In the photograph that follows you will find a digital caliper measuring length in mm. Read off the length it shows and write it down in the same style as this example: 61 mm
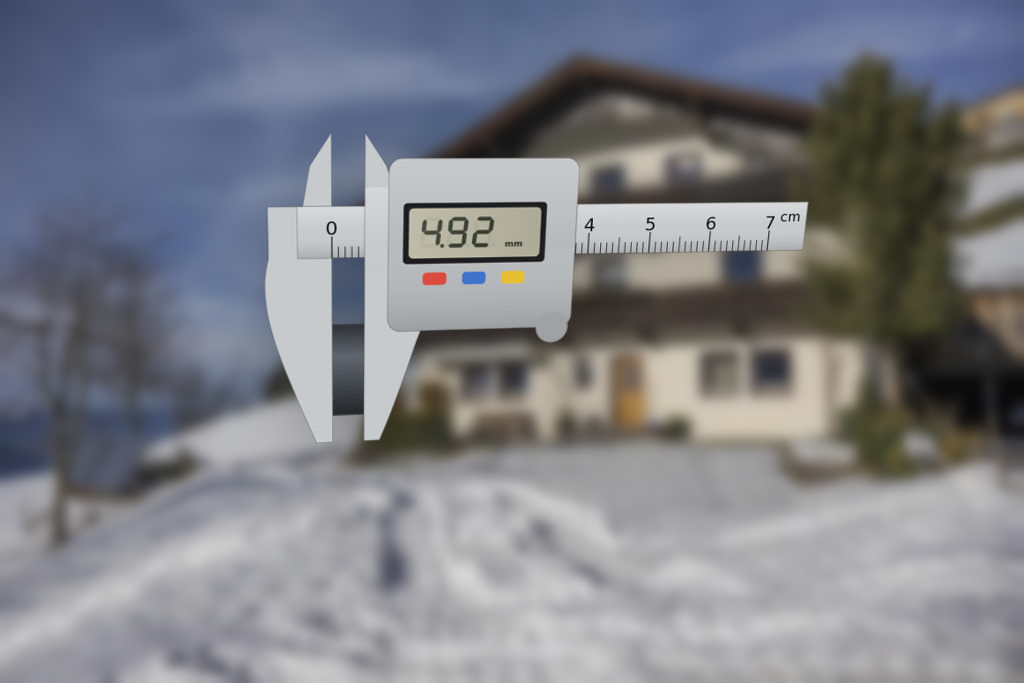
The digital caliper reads 4.92 mm
